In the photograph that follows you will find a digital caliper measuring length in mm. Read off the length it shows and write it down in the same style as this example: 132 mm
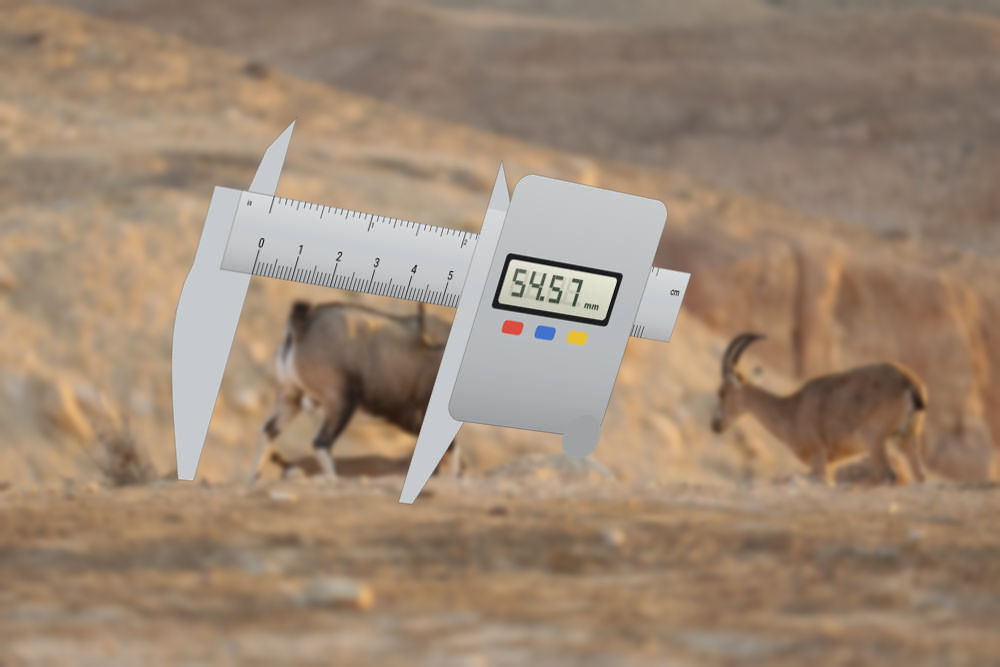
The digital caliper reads 54.57 mm
